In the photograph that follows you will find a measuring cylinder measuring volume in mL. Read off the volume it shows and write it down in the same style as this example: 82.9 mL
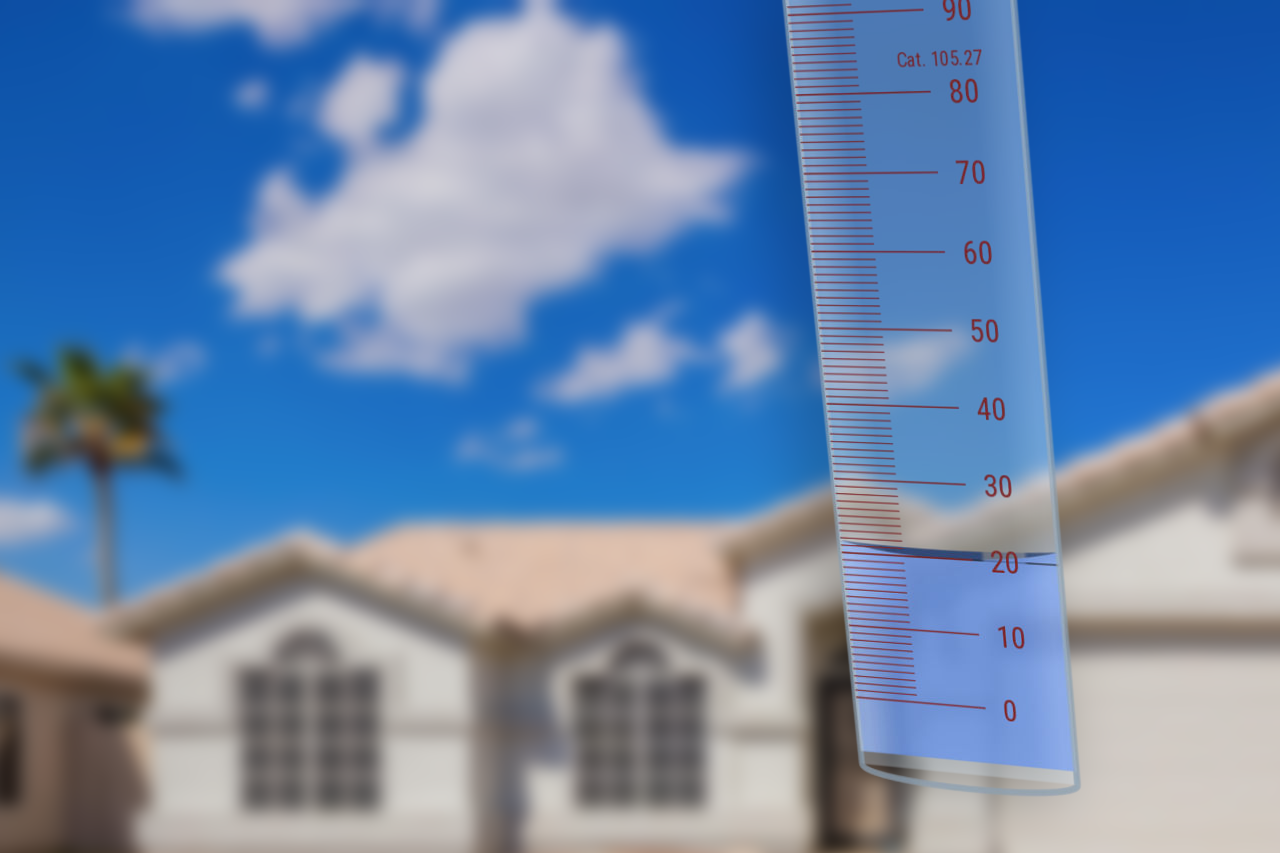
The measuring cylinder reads 20 mL
